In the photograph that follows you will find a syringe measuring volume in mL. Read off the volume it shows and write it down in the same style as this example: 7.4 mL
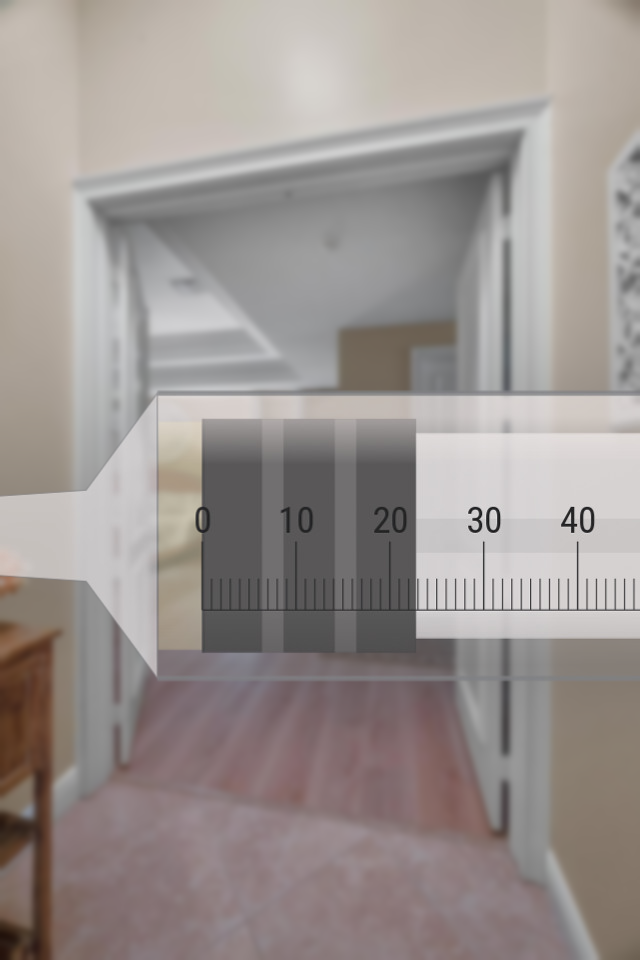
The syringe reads 0 mL
